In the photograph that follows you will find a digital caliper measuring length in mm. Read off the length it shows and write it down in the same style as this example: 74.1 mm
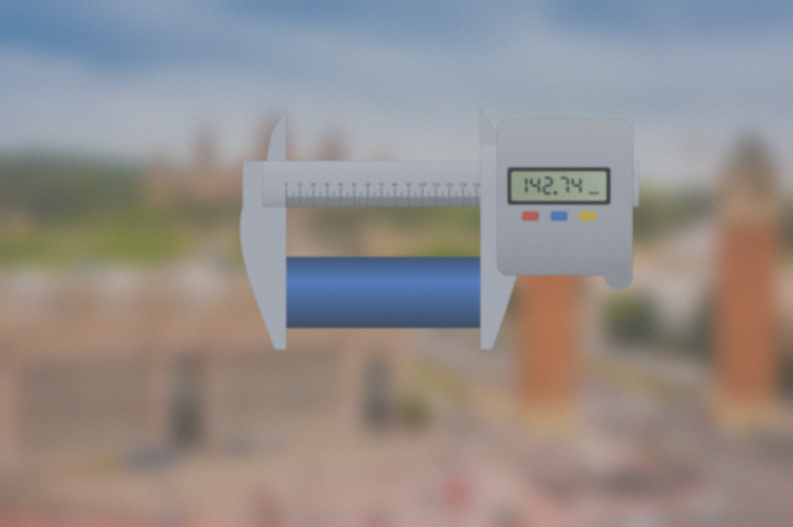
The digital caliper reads 142.74 mm
